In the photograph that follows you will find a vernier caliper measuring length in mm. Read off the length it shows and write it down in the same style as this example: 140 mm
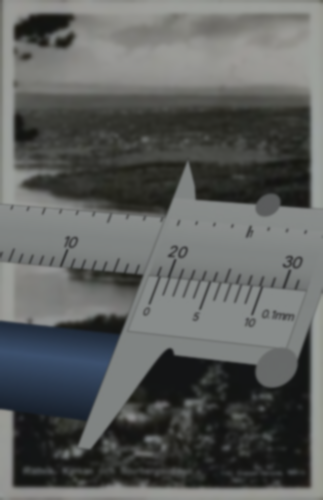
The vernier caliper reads 19.2 mm
